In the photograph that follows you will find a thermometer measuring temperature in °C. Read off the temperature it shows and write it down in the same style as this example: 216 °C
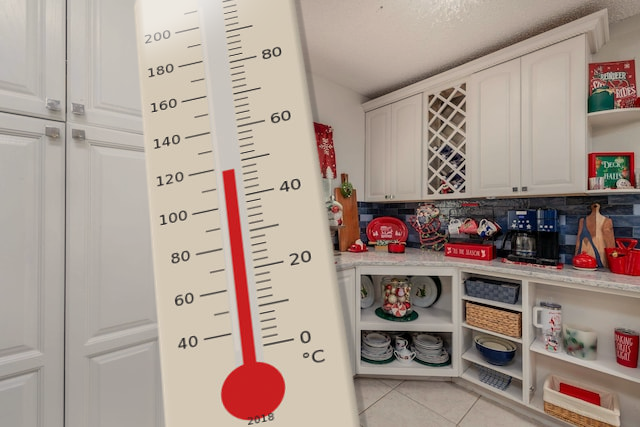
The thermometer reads 48 °C
